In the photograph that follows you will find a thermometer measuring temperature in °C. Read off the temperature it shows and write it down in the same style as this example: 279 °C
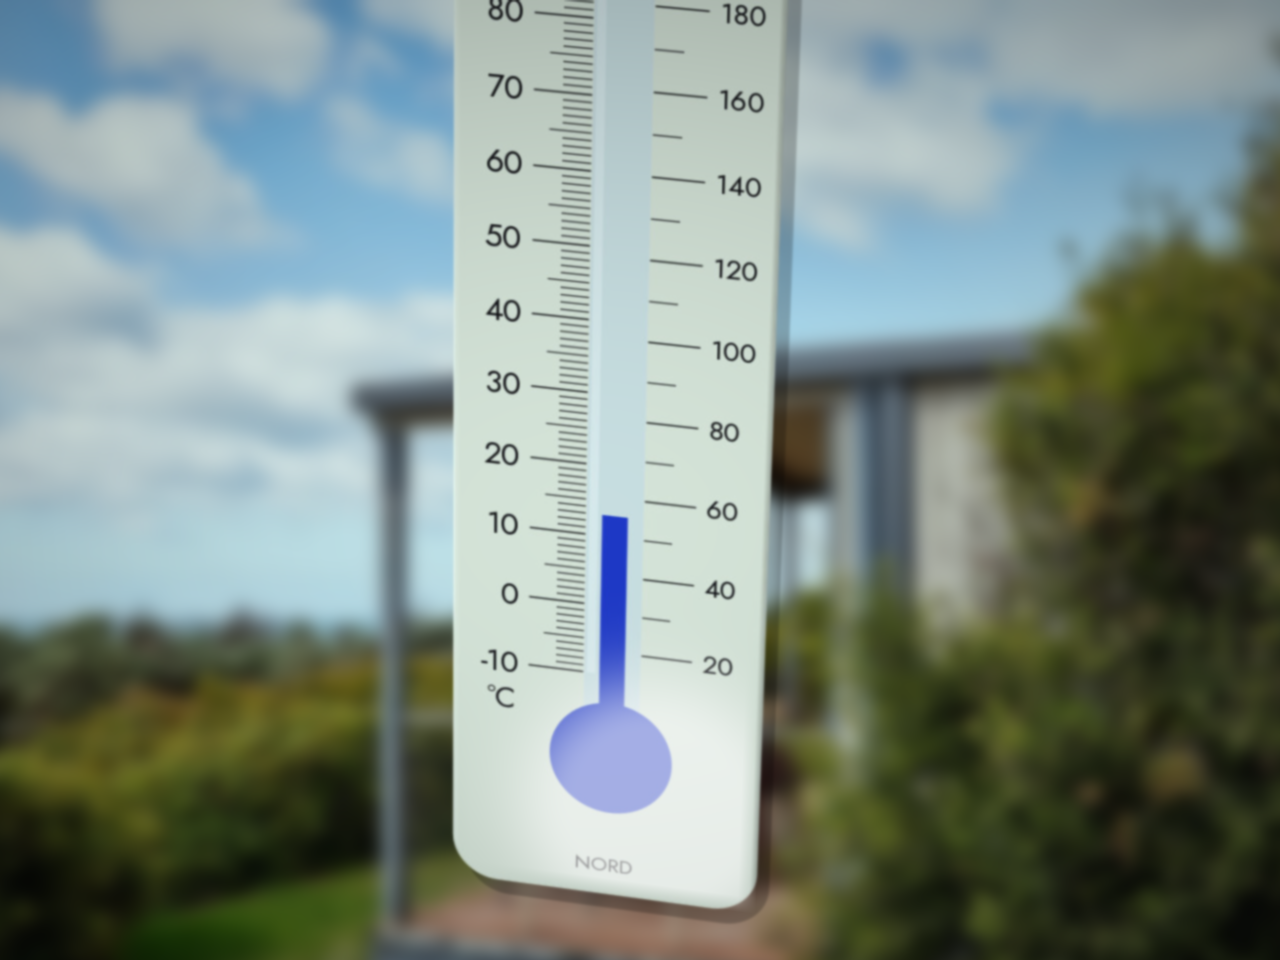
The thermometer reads 13 °C
